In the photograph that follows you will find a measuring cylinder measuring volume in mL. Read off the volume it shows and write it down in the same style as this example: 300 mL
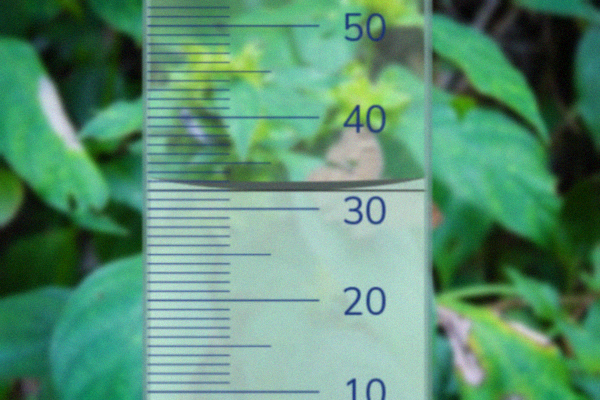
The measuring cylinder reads 32 mL
